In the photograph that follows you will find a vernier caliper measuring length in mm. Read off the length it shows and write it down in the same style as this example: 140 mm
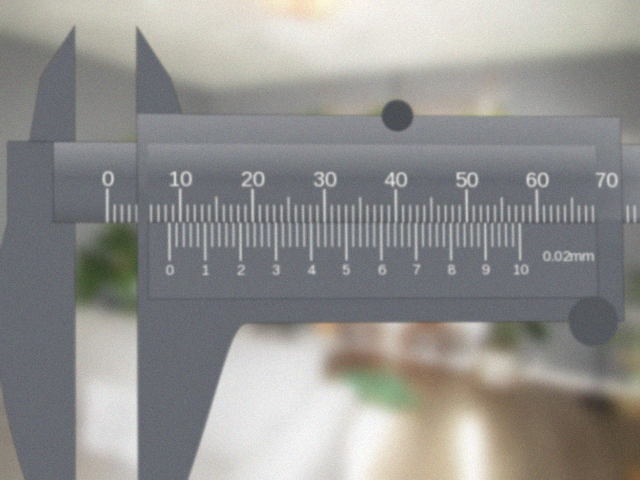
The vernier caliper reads 8.5 mm
